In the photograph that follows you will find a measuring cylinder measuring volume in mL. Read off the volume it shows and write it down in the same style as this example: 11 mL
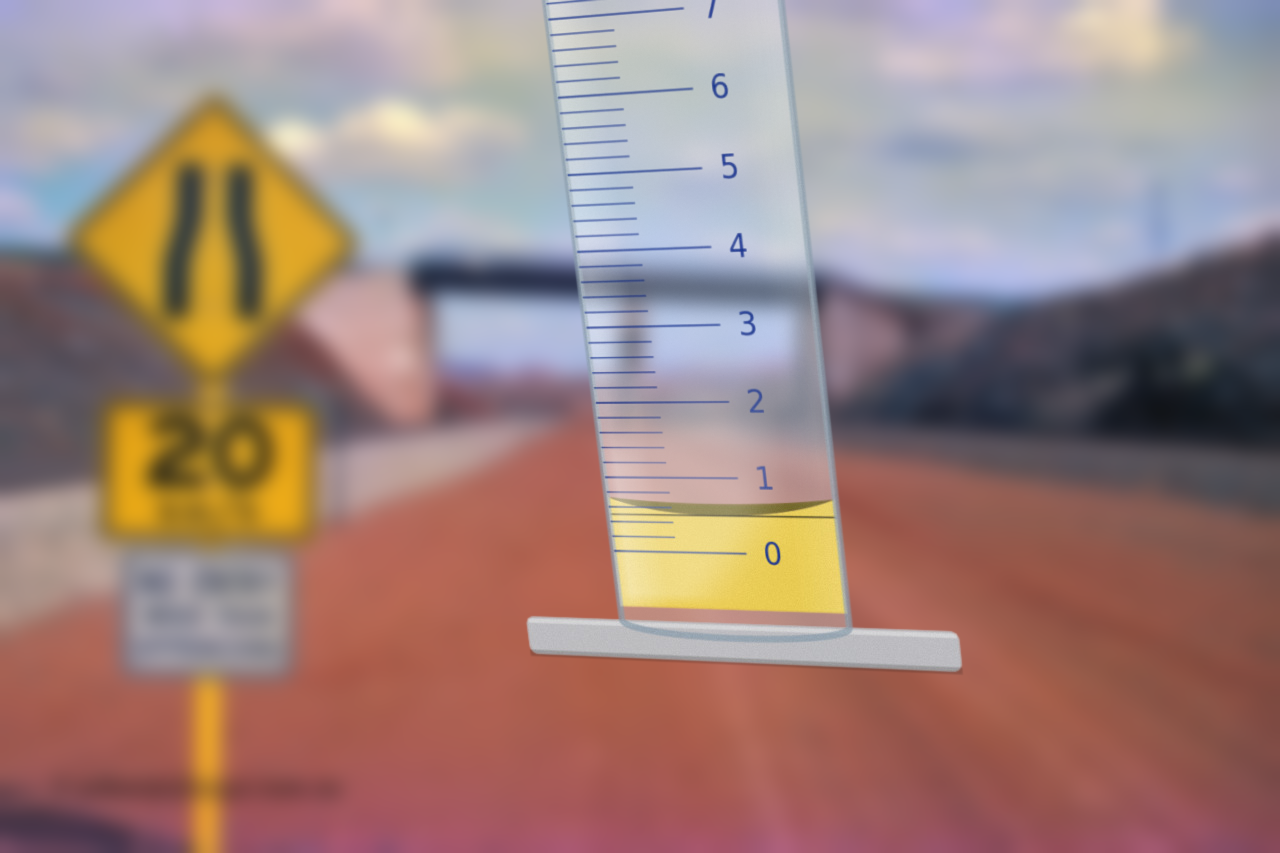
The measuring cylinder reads 0.5 mL
